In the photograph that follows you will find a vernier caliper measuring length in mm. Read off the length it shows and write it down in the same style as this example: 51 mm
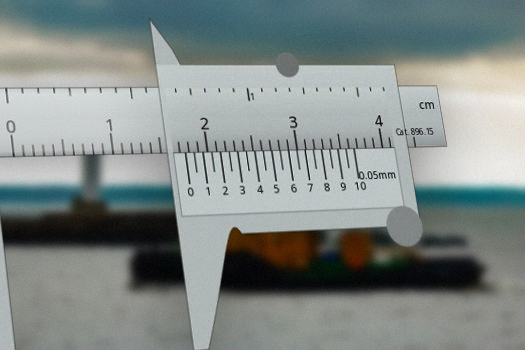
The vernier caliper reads 17.6 mm
